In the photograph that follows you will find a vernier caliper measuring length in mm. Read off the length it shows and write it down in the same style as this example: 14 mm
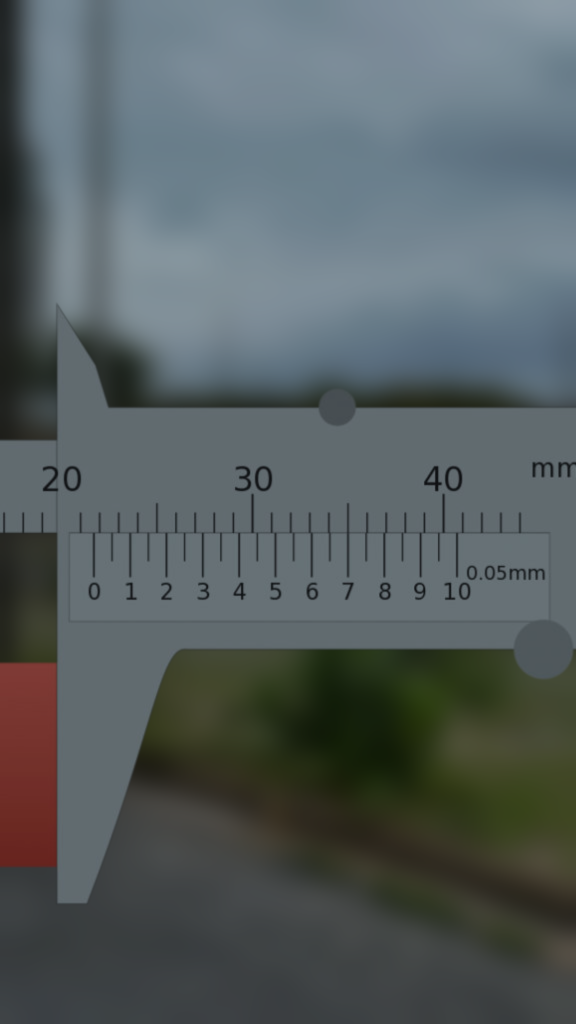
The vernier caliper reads 21.7 mm
